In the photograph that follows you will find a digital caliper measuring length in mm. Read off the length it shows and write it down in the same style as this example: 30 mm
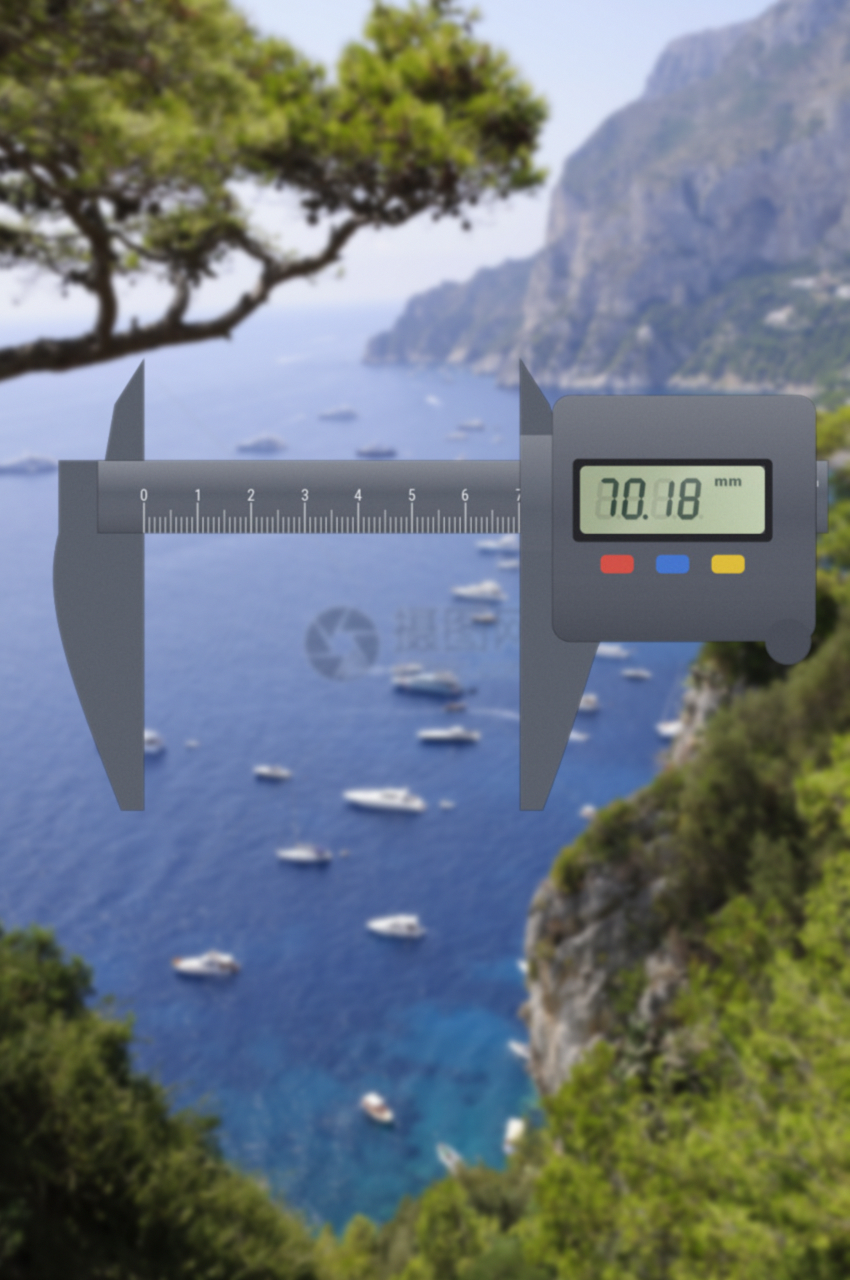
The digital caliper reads 70.18 mm
